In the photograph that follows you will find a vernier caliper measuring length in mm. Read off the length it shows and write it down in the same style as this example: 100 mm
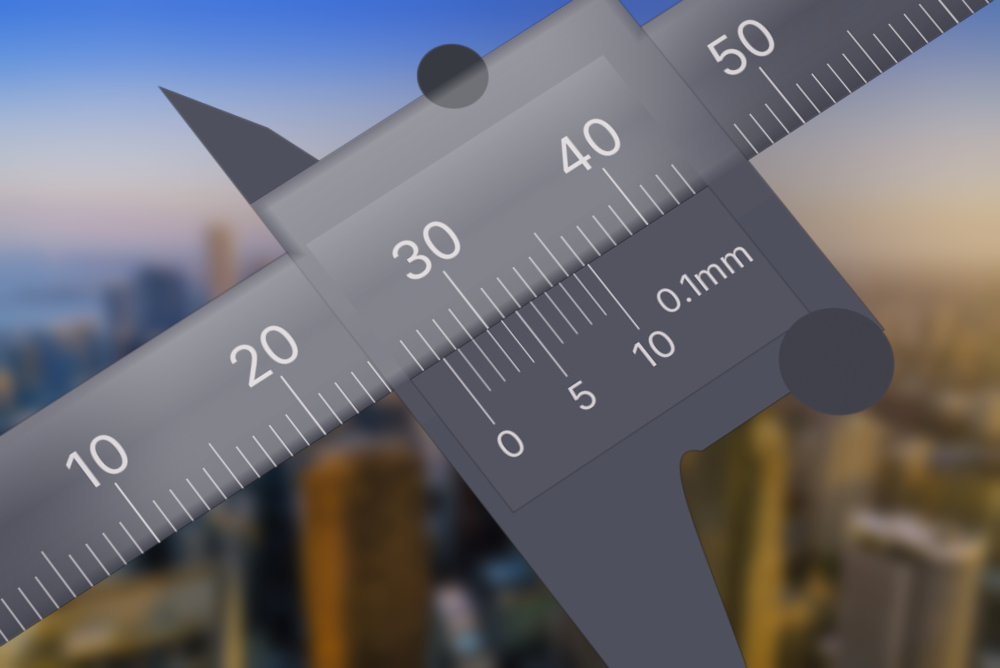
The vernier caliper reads 27.2 mm
